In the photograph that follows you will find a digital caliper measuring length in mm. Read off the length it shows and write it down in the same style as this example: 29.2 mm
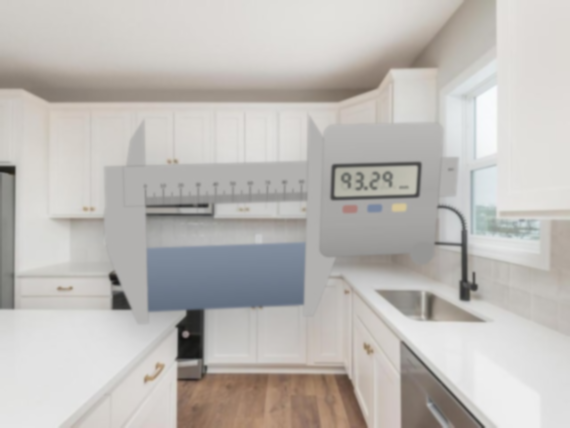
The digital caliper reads 93.29 mm
